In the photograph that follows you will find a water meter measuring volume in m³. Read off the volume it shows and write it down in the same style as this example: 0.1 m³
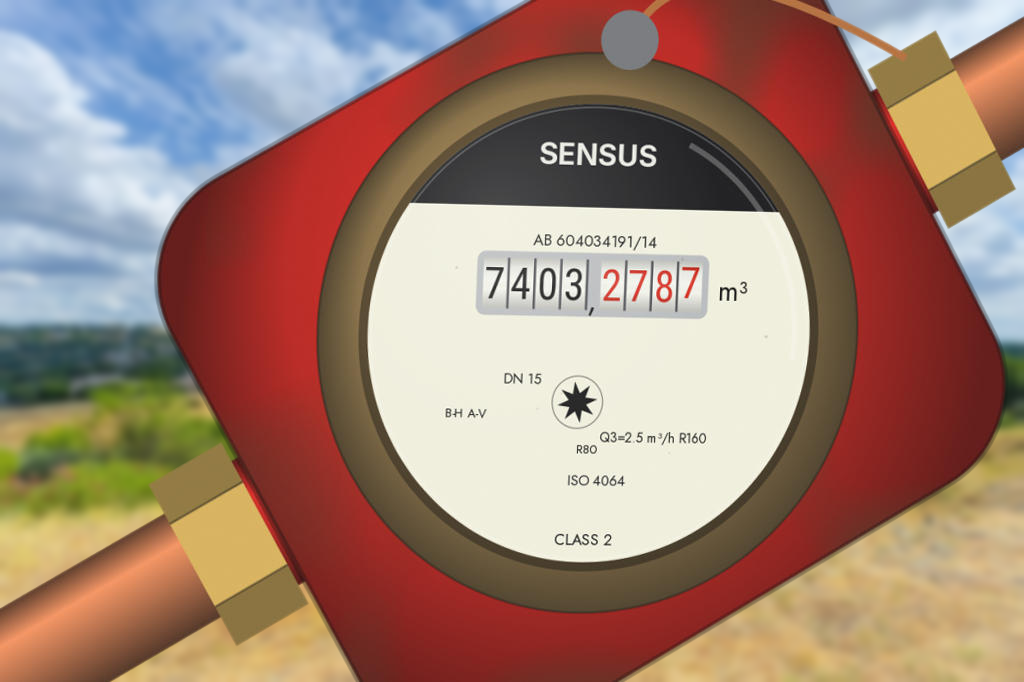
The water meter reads 7403.2787 m³
